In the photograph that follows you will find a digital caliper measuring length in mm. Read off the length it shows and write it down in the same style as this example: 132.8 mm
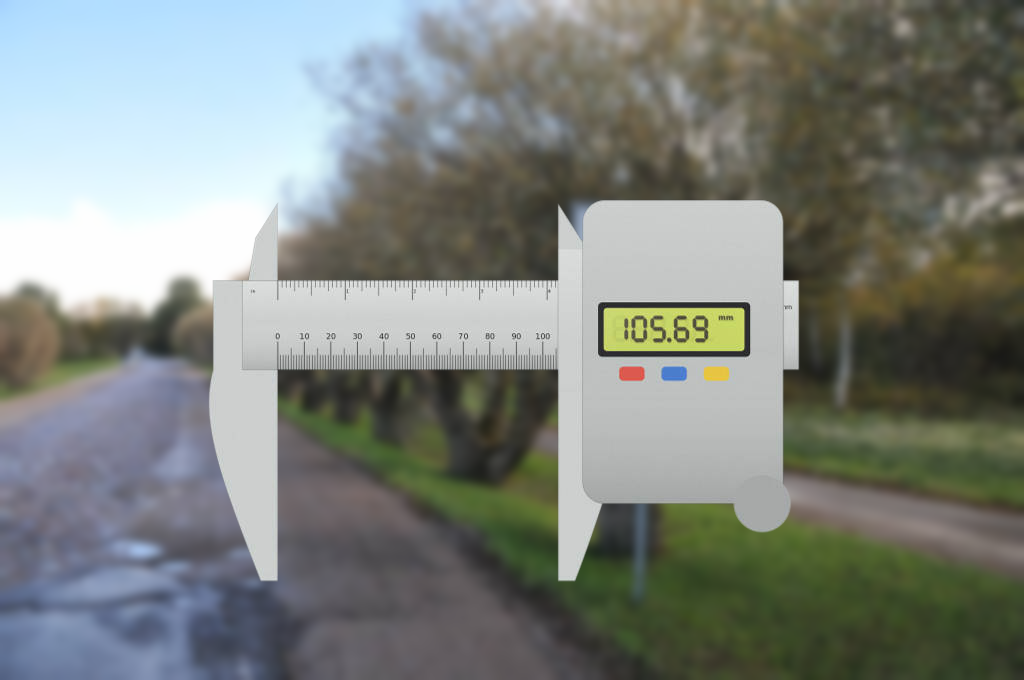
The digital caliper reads 105.69 mm
